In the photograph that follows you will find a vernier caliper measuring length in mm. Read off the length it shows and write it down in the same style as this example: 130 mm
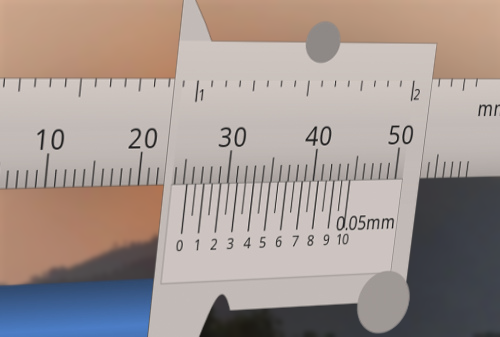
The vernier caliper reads 25.4 mm
